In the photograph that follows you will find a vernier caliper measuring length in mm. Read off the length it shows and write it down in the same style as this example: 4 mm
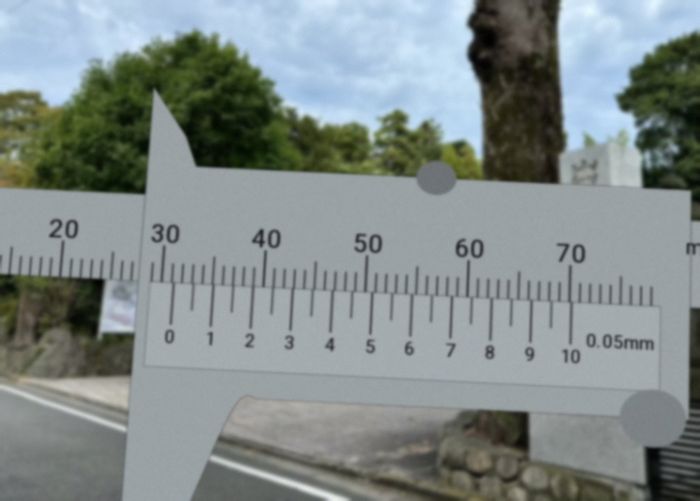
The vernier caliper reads 31.2 mm
